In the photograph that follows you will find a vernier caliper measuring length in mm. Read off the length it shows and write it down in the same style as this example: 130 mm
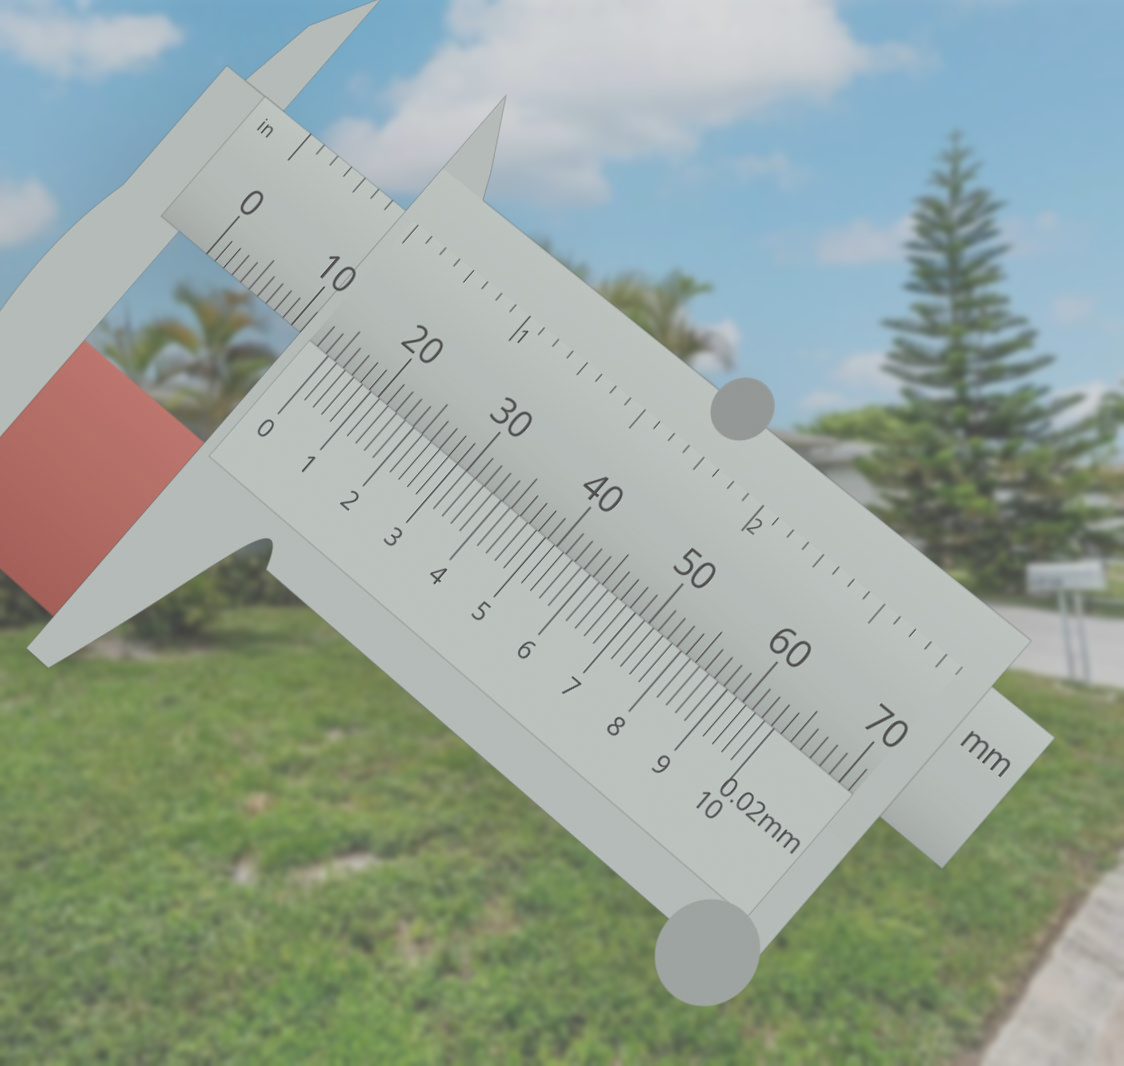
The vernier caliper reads 14.3 mm
